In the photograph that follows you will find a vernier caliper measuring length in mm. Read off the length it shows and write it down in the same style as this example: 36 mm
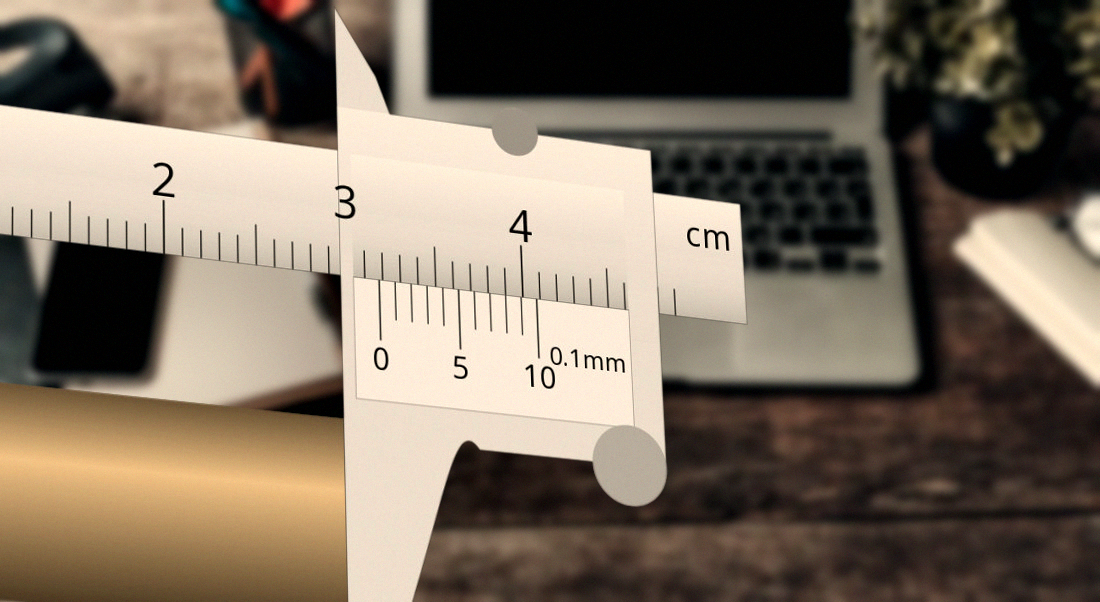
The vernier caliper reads 31.8 mm
